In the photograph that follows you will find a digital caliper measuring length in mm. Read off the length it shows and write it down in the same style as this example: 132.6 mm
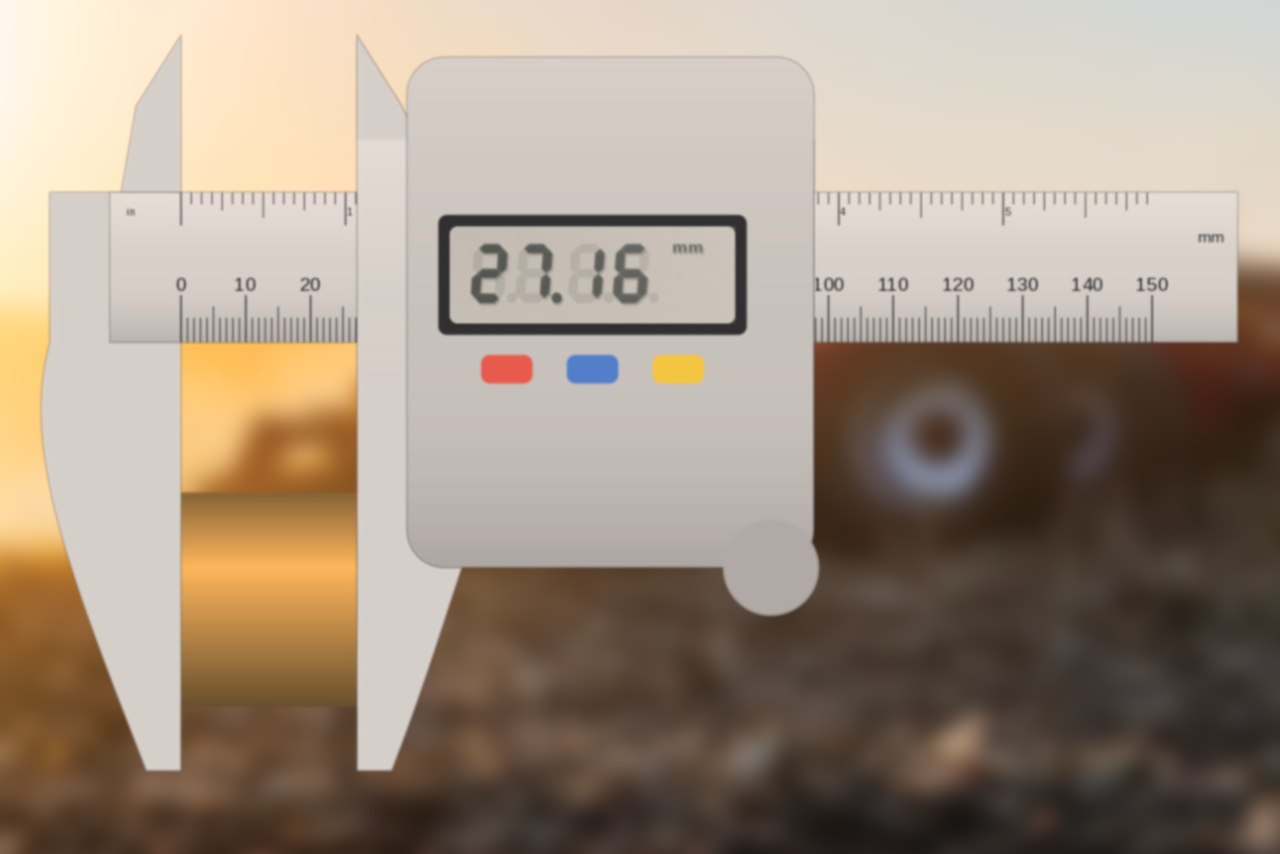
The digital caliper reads 27.16 mm
